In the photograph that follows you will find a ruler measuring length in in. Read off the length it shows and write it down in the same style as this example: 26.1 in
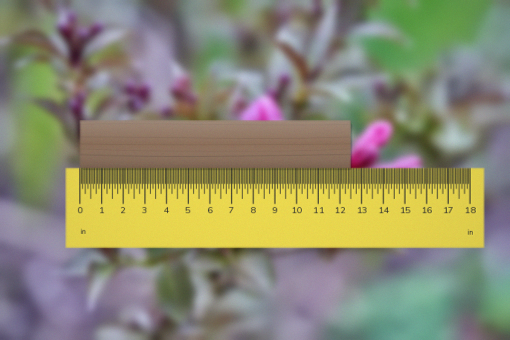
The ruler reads 12.5 in
